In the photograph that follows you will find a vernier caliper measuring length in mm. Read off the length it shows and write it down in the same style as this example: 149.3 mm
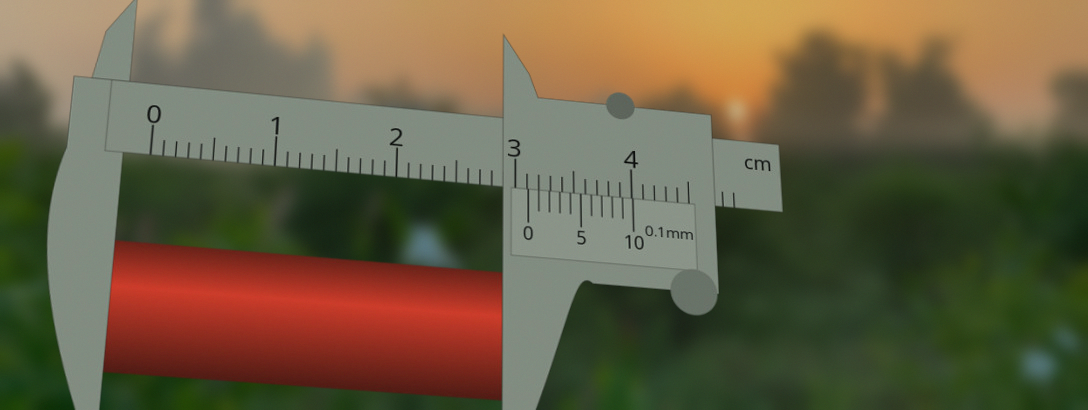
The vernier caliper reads 31.1 mm
